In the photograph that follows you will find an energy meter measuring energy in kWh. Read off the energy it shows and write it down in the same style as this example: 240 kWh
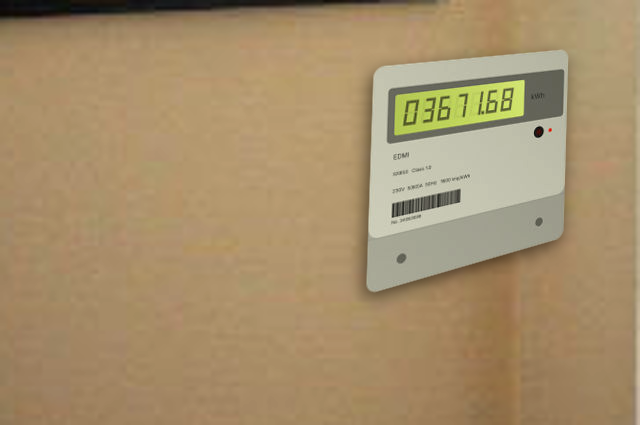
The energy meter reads 3671.68 kWh
